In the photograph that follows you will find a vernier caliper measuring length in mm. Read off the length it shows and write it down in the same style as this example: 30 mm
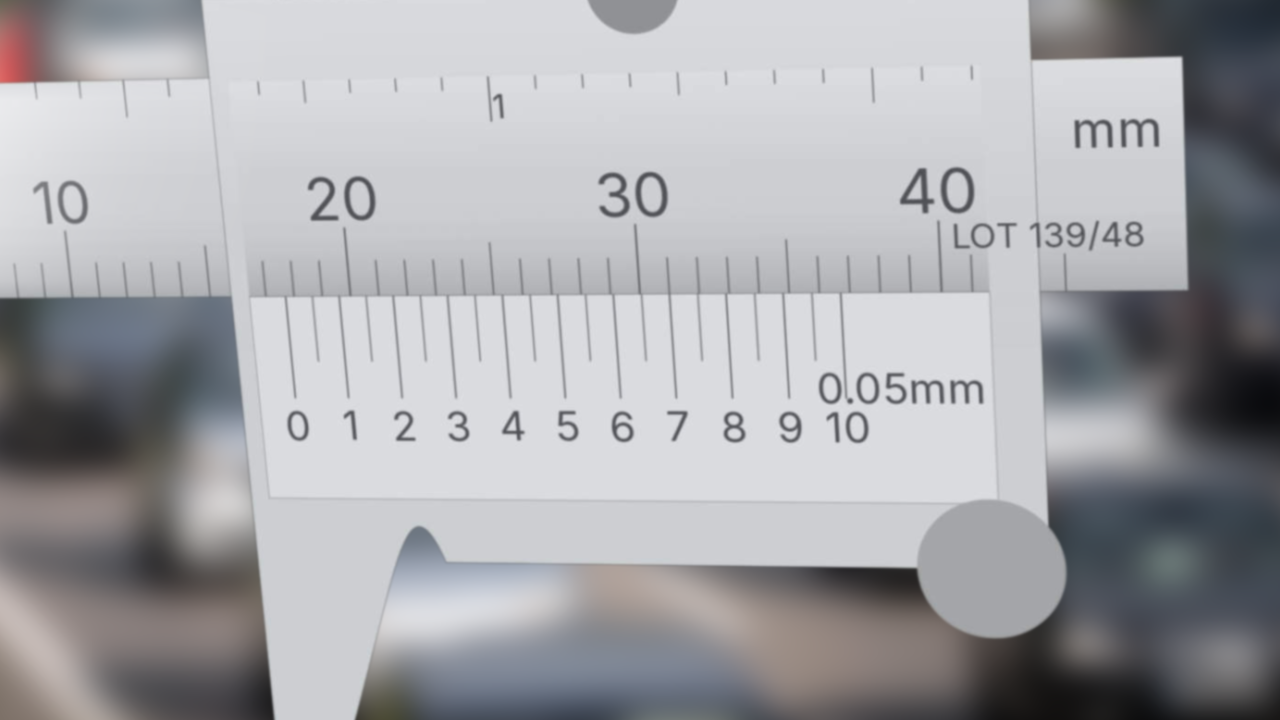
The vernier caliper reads 17.7 mm
